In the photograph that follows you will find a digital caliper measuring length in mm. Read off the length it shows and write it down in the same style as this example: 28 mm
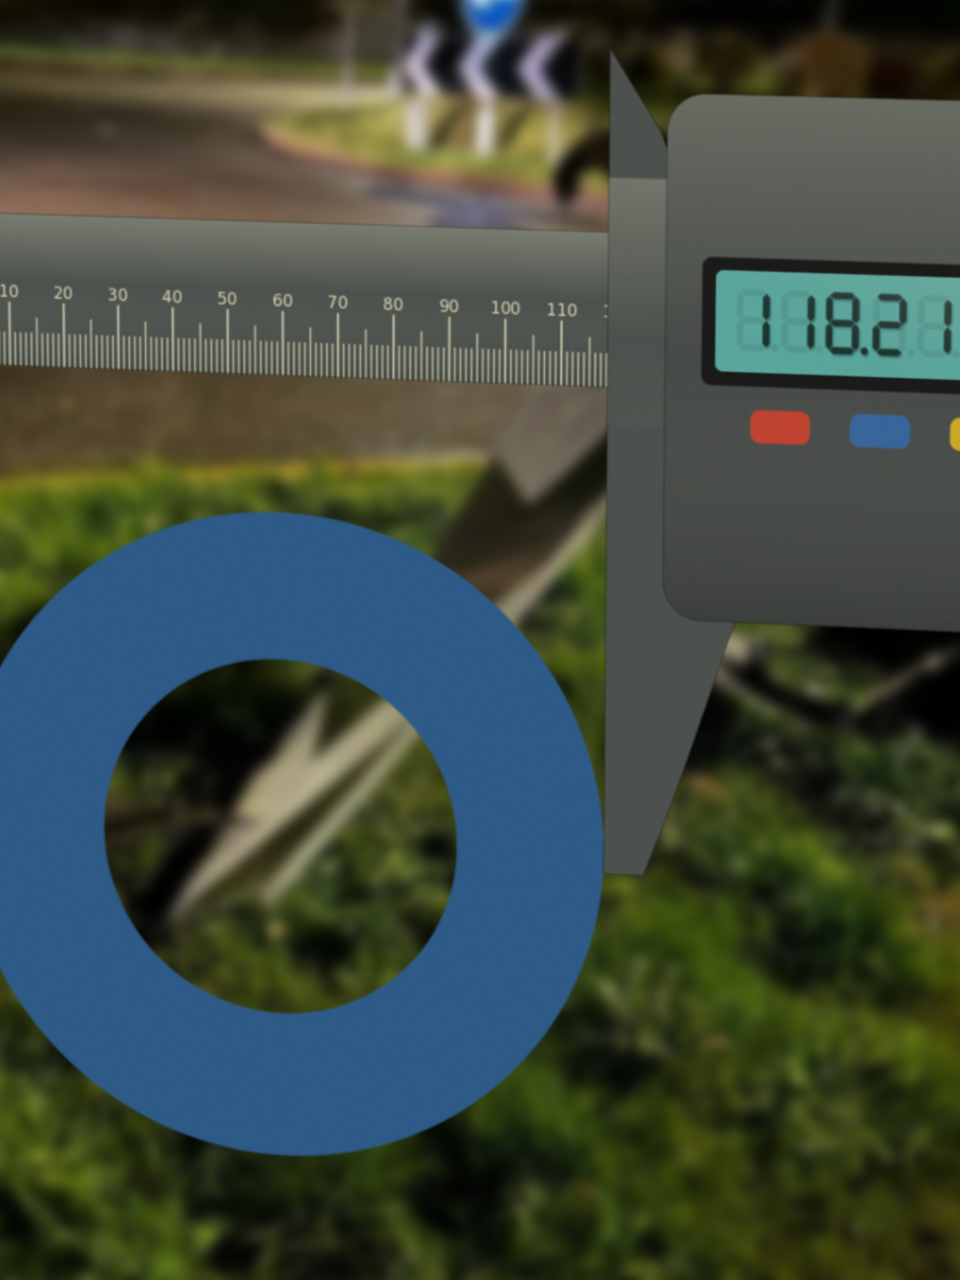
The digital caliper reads 118.21 mm
